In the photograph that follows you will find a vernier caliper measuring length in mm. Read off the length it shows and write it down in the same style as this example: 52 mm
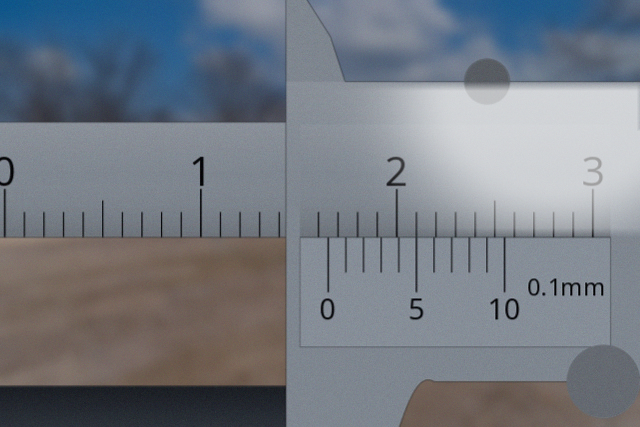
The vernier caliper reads 16.5 mm
